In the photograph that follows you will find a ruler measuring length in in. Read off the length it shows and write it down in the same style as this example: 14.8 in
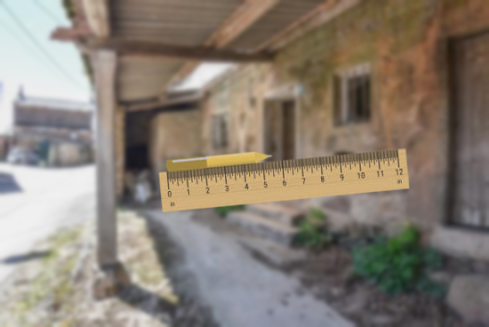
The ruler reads 5.5 in
